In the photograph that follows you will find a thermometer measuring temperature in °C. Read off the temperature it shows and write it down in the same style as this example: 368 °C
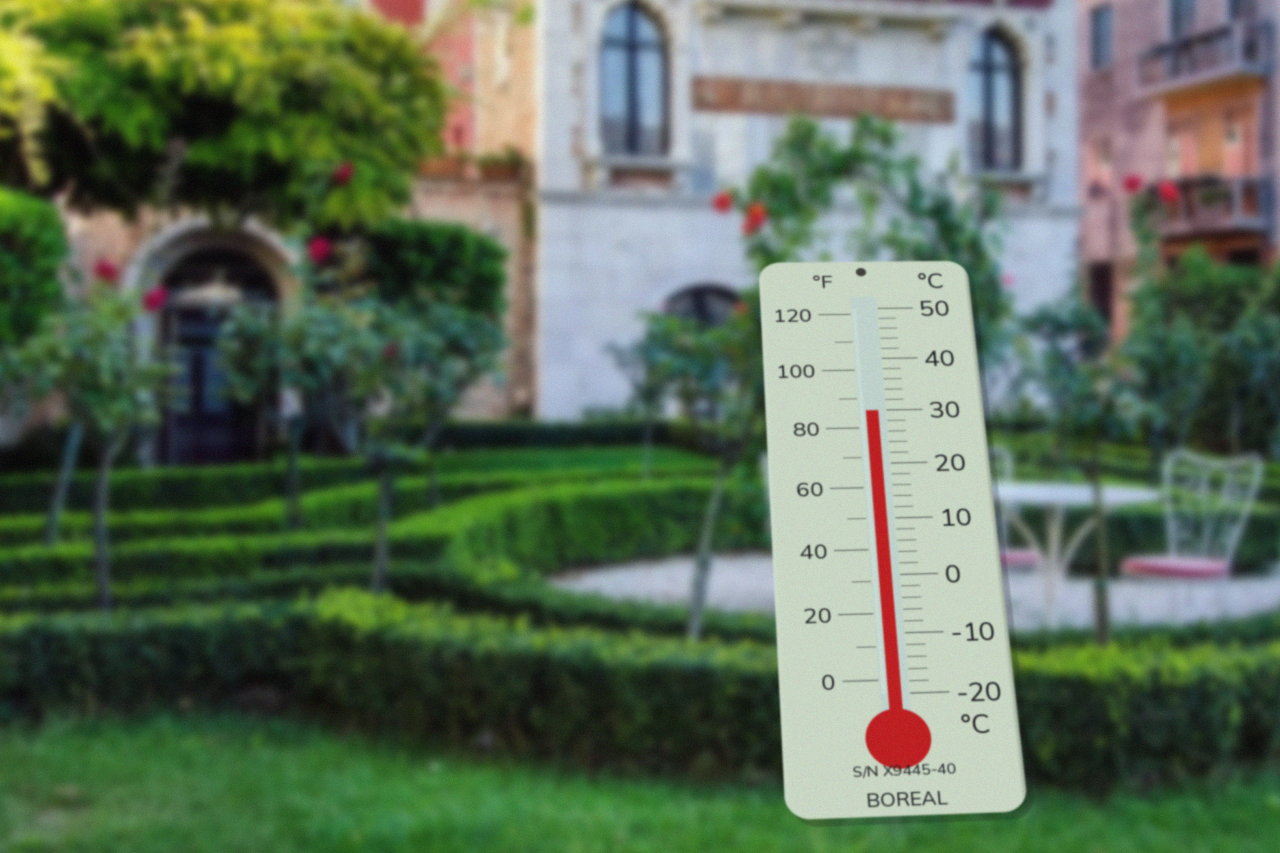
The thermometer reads 30 °C
